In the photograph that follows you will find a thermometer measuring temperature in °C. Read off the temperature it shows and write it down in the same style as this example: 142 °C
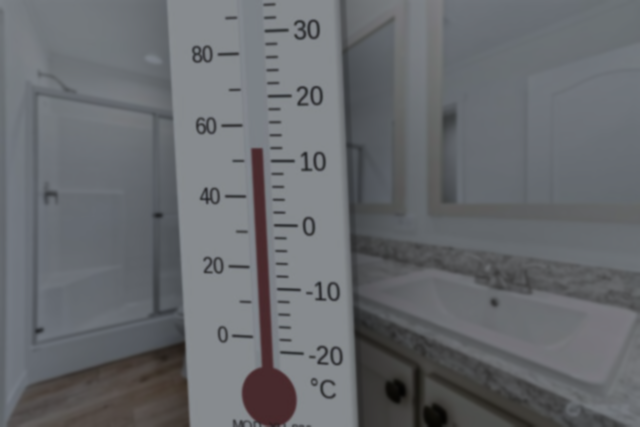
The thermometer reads 12 °C
